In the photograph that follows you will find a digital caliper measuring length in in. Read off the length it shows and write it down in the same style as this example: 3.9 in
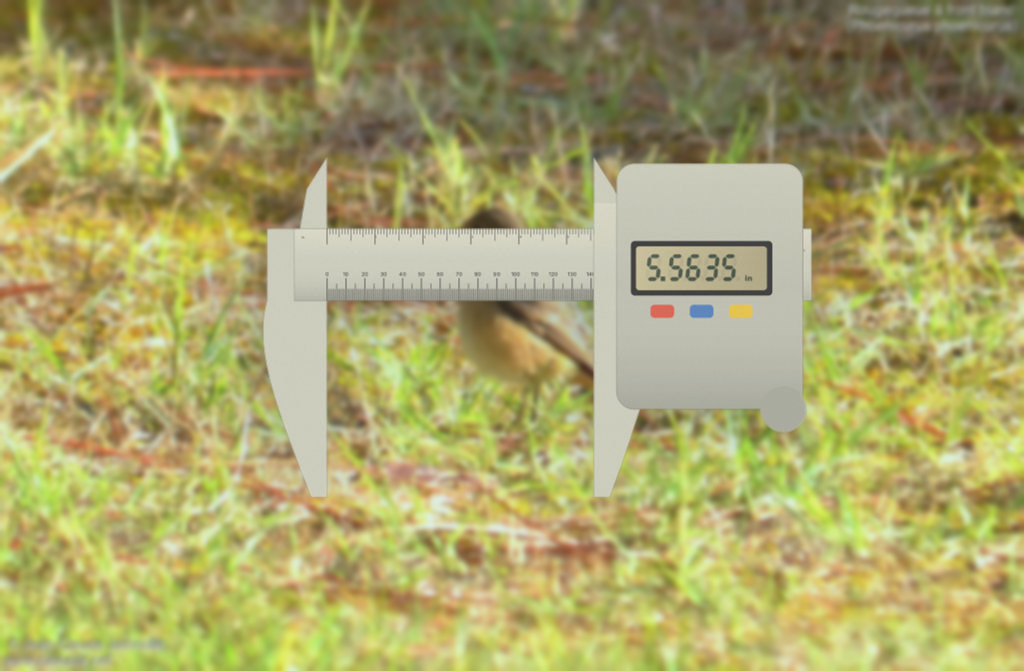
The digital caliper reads 5.5635 in
